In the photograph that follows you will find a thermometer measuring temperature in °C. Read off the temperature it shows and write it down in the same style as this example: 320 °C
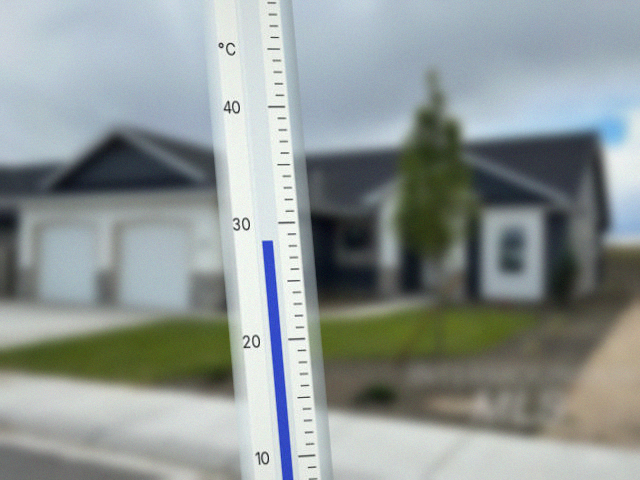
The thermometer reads 28.5 °C
